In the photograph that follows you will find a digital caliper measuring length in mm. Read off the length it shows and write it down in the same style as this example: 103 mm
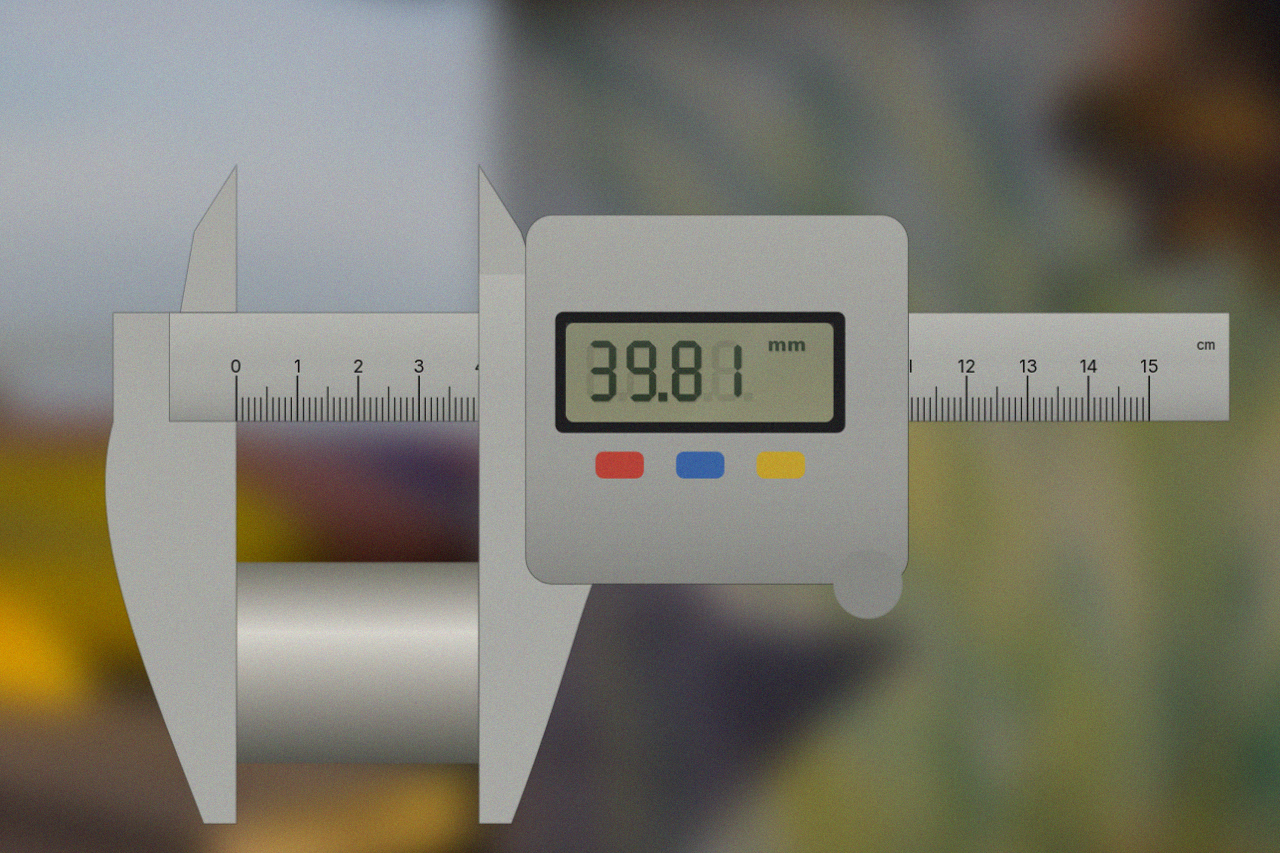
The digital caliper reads 39.81 mm
